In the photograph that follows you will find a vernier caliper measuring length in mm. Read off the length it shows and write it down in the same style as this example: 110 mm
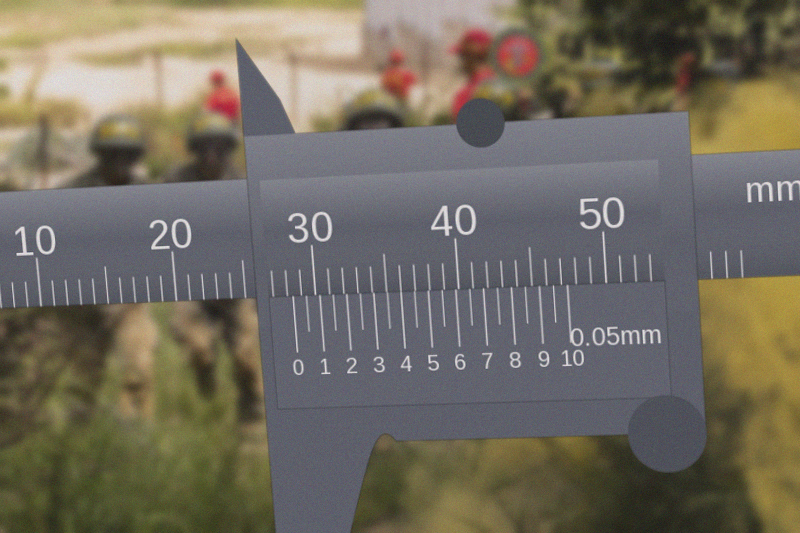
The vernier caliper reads 28.4 mm
